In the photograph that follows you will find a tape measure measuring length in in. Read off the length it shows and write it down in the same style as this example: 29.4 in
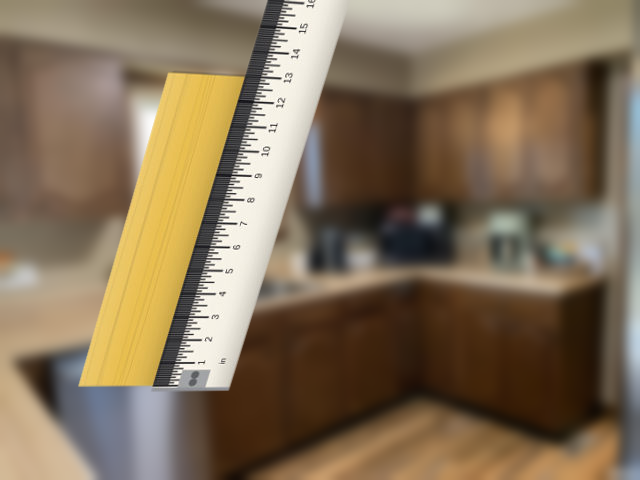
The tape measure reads 13 in
